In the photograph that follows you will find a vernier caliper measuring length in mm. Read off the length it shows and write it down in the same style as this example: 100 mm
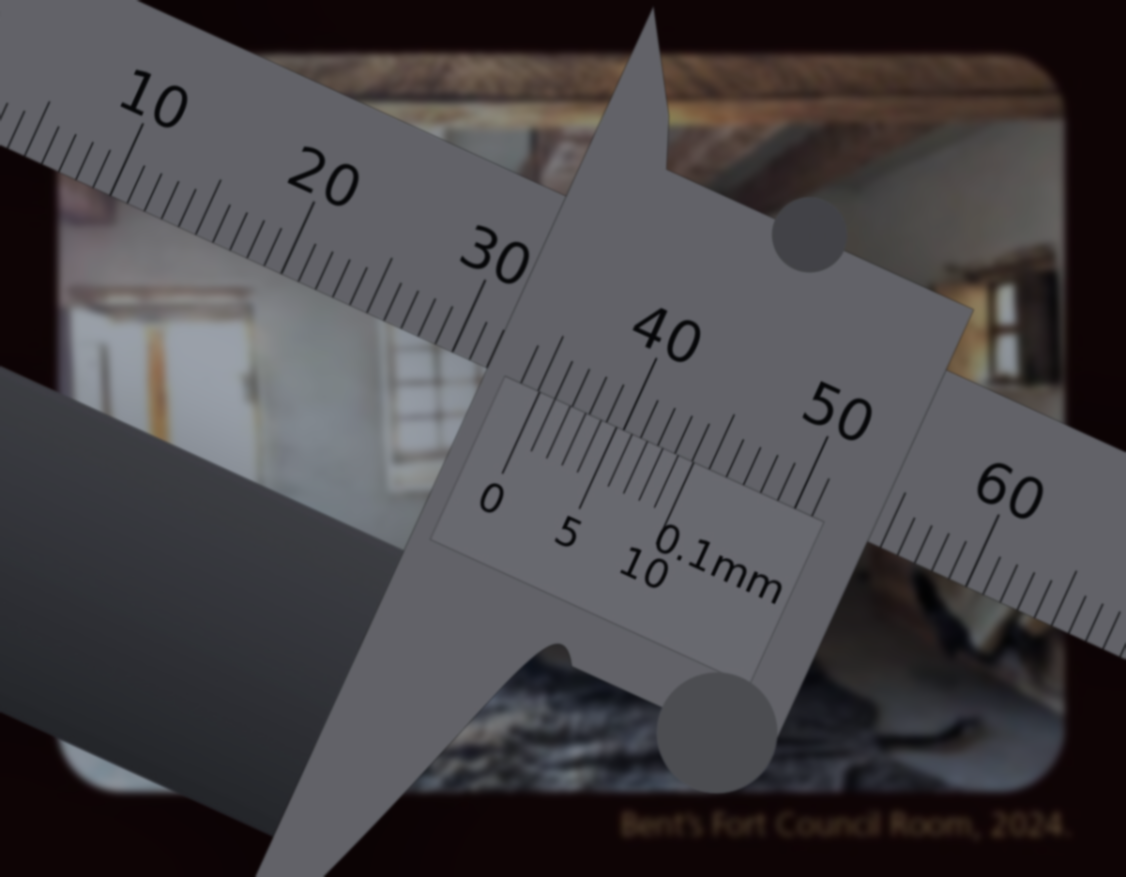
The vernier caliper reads 35.1 mm
